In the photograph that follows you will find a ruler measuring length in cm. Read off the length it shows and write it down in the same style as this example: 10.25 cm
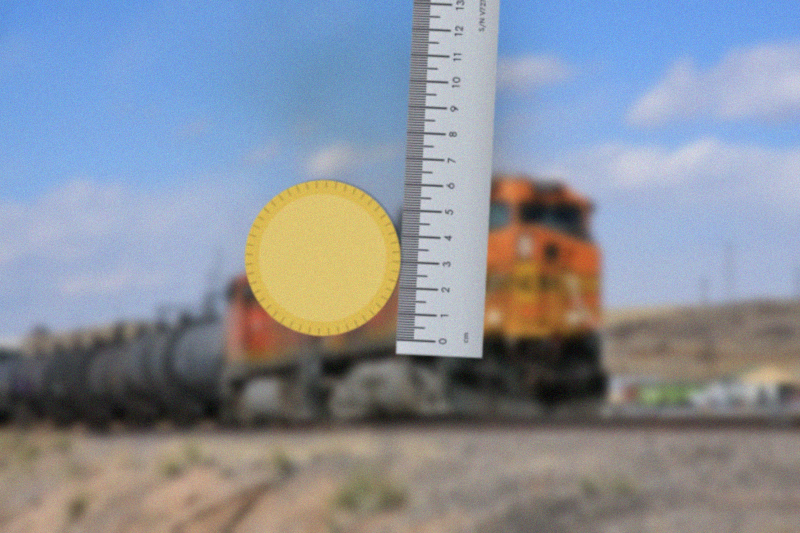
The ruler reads 6 cm
